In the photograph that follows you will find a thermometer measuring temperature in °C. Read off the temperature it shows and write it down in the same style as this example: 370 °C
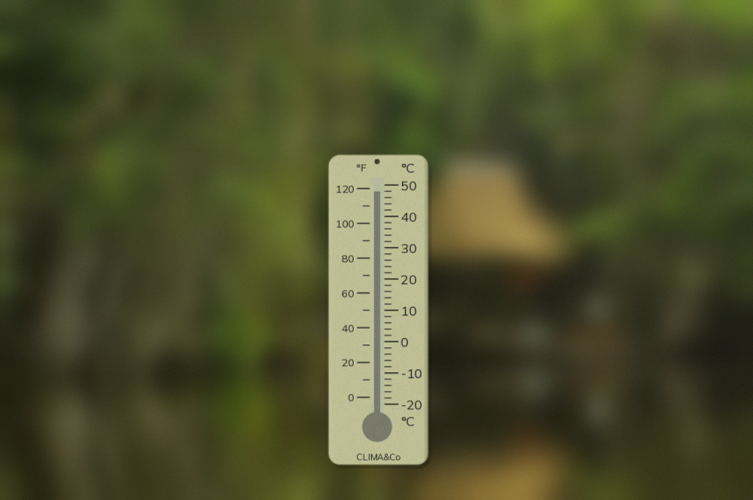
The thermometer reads 48 °C
